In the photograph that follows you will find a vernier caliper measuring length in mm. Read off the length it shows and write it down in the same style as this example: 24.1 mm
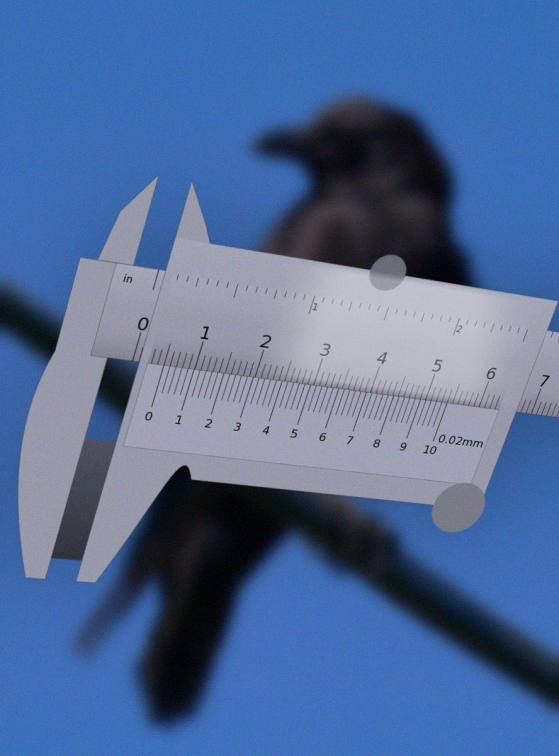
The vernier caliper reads 5.0 mm
